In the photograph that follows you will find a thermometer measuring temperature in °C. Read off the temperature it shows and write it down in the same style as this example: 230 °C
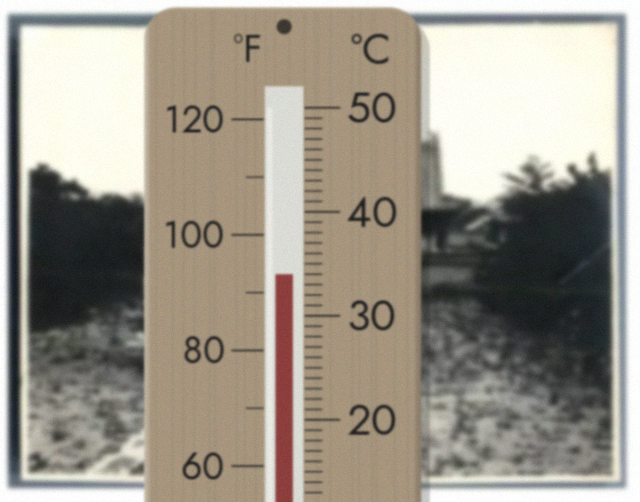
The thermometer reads 34 °C
